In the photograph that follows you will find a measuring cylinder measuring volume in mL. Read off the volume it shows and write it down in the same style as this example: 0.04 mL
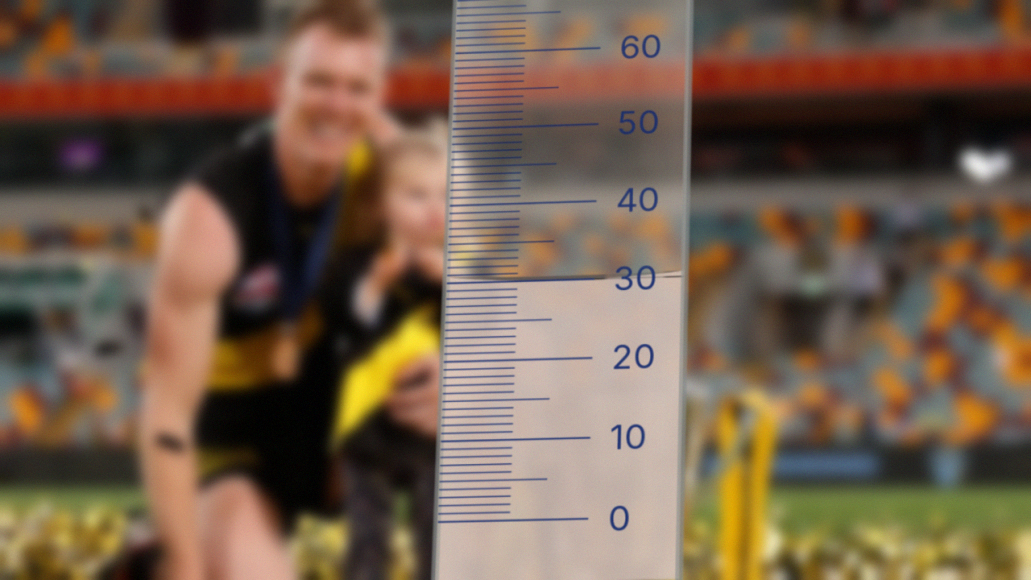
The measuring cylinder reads 30 mL
